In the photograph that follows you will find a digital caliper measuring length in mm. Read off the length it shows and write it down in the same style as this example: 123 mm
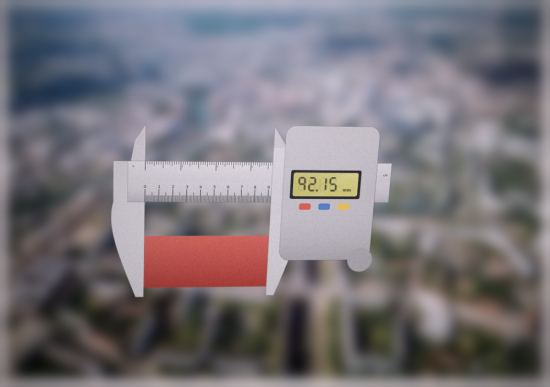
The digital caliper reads 92.15 mm
